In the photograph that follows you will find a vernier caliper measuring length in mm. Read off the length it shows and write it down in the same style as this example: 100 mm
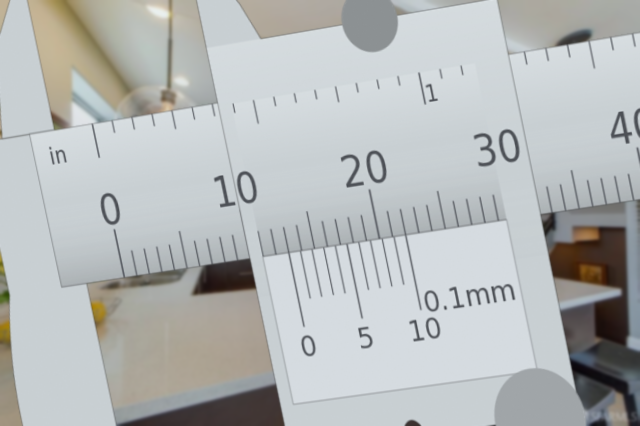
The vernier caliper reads 13.0 mm
